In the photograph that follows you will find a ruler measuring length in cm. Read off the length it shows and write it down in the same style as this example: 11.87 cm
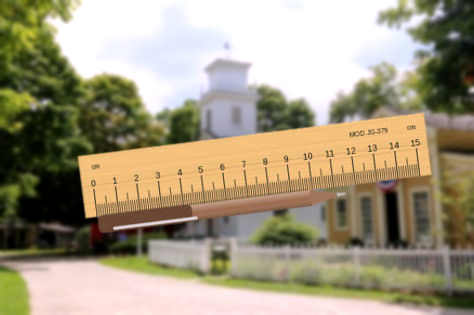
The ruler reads 11.5 cm
